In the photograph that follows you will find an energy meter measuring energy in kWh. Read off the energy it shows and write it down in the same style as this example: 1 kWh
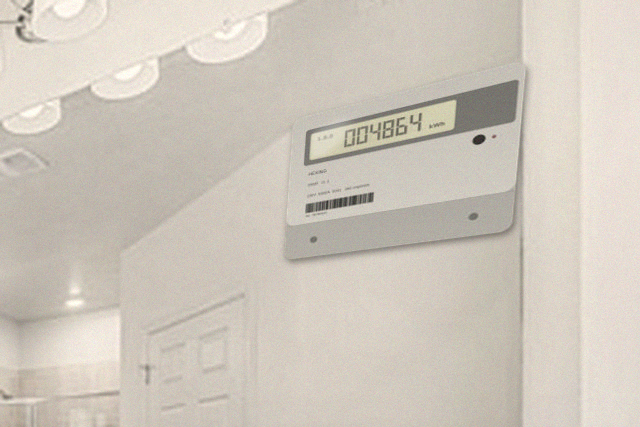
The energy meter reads 4864 kWh
